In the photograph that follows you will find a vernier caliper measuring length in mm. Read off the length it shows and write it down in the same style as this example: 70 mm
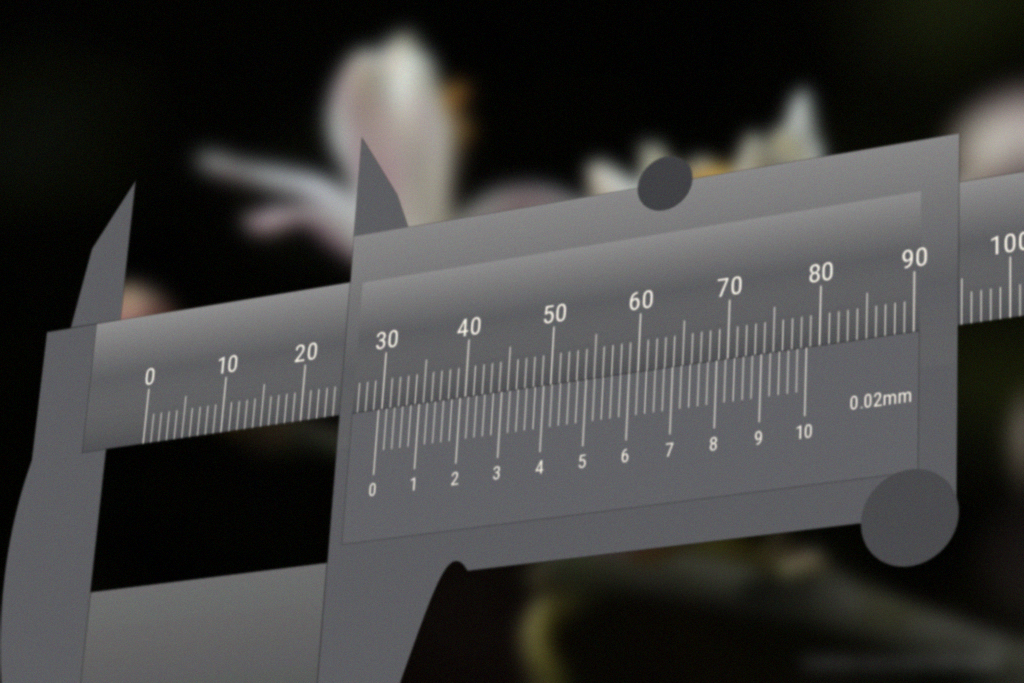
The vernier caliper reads 29.6 mm
